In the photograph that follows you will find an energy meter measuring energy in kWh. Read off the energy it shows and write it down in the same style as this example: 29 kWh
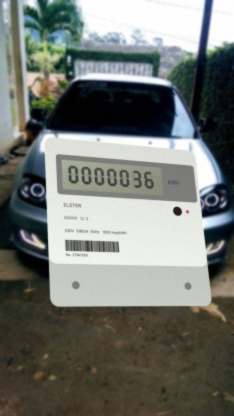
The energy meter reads 36 kWh
